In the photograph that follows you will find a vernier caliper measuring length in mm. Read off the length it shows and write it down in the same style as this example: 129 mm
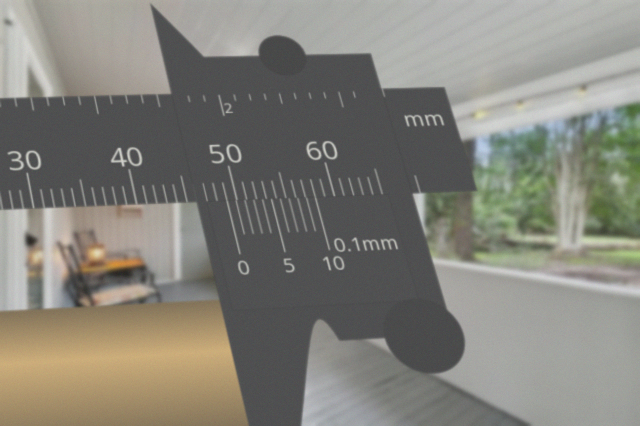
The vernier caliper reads 49.0 mm
